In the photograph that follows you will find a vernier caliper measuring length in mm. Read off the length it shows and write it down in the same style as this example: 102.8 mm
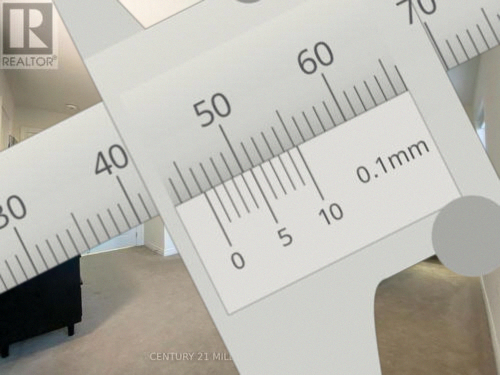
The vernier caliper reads 46.2 mm
